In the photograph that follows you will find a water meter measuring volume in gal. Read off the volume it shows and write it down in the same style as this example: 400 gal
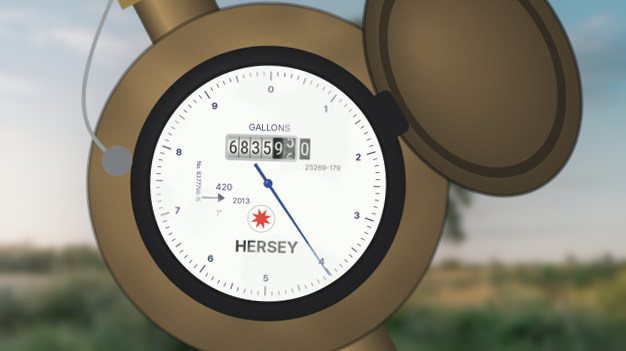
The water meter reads 6835954.0 gal
